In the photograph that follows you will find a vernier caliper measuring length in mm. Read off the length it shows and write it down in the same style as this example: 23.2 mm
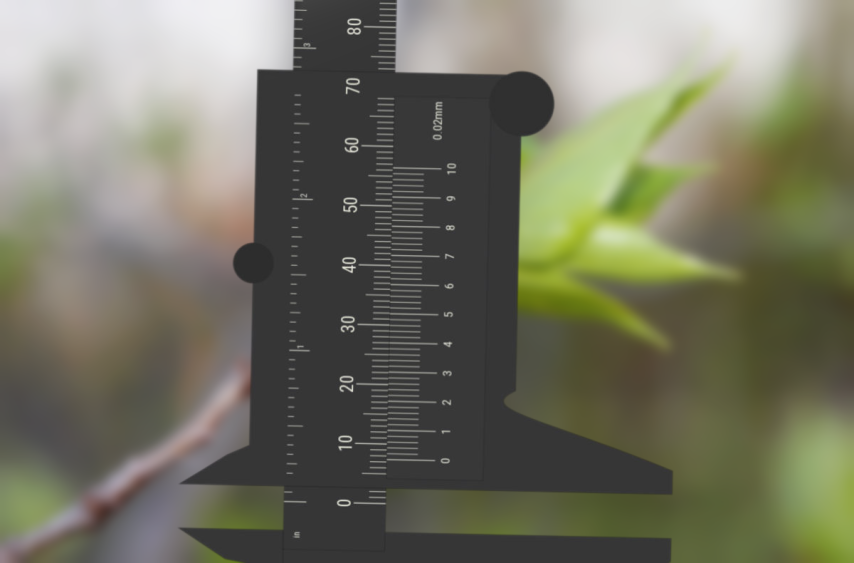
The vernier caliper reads 7.4 mm
